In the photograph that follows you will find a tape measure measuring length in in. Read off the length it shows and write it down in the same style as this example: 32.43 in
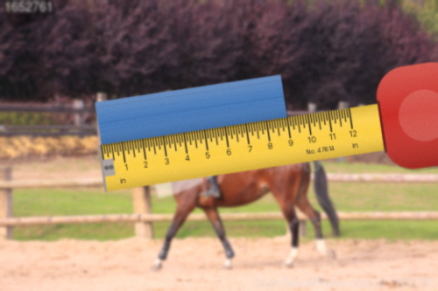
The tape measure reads 9 in
